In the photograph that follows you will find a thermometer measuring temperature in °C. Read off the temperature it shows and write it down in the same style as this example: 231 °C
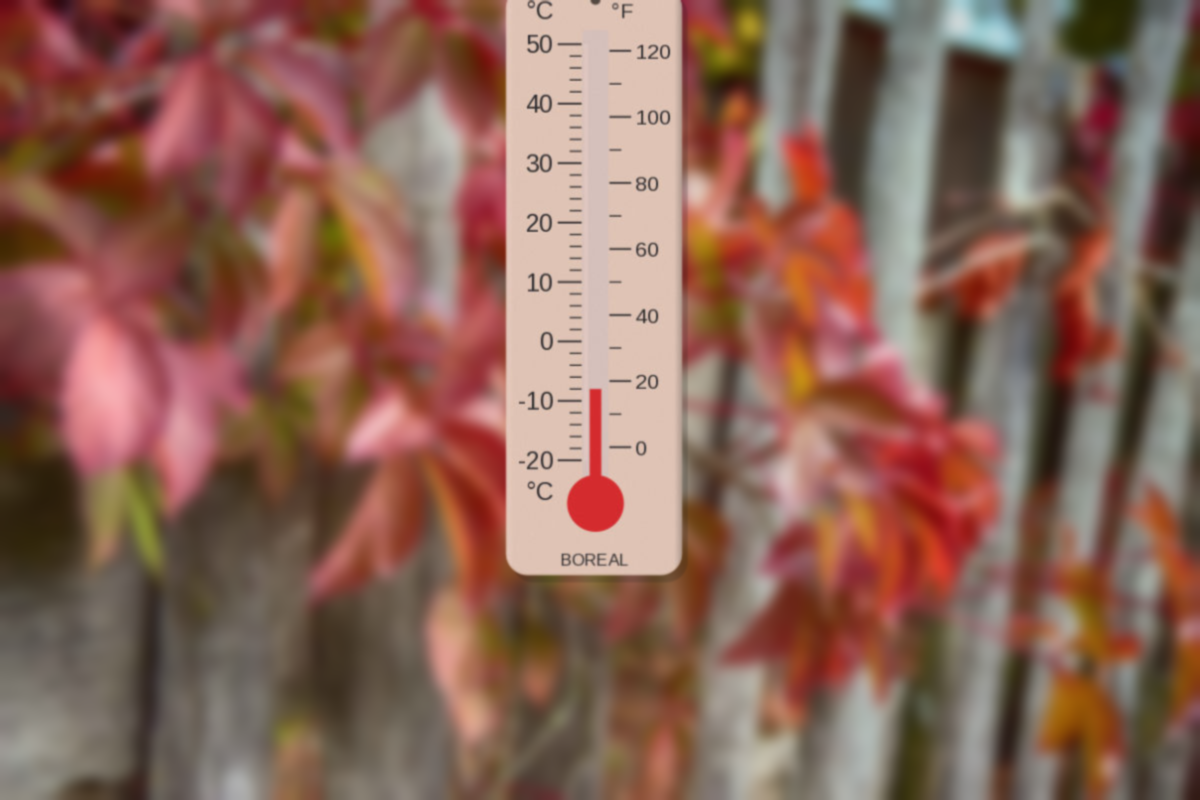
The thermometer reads -8 °C
